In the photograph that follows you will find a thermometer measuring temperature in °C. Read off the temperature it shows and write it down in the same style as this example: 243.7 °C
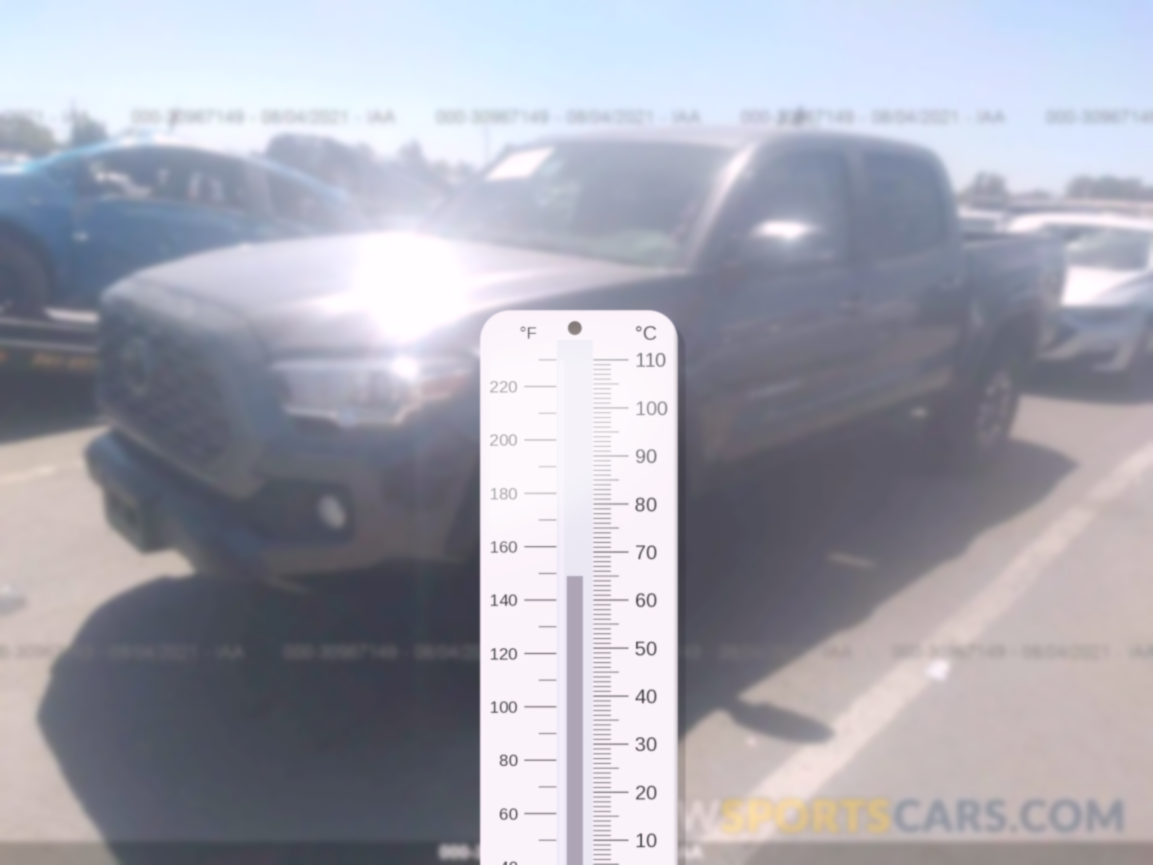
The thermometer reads 65 °C
